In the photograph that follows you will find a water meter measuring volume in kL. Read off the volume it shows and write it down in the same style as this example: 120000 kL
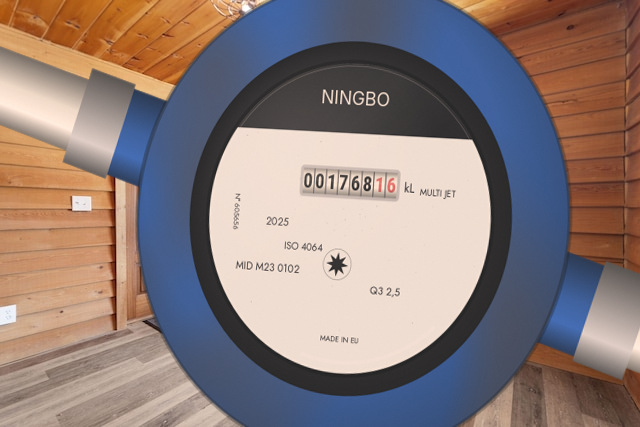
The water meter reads 1768.16 kL
